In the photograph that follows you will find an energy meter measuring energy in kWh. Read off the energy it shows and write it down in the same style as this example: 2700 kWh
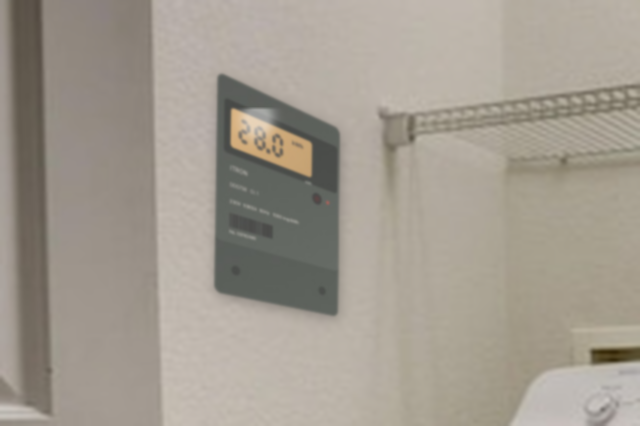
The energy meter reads 28.0 kWh
